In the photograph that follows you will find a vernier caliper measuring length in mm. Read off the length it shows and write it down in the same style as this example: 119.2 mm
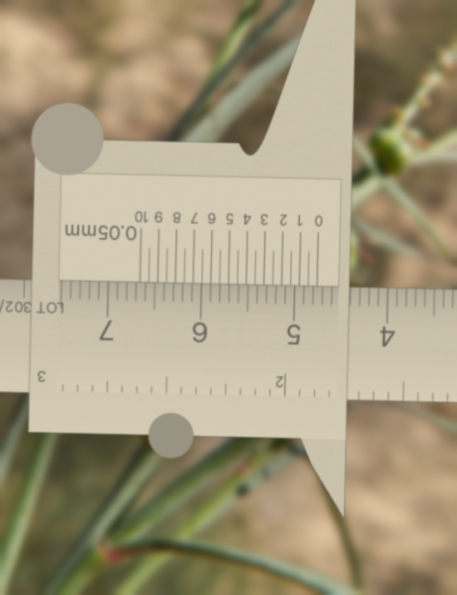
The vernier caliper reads 47.6 mm
